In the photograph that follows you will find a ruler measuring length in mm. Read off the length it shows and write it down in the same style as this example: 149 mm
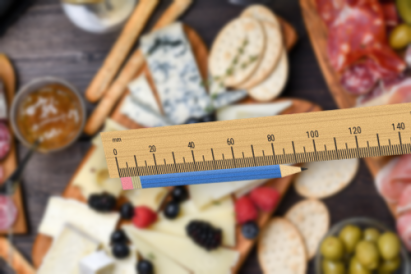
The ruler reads 95 mm
